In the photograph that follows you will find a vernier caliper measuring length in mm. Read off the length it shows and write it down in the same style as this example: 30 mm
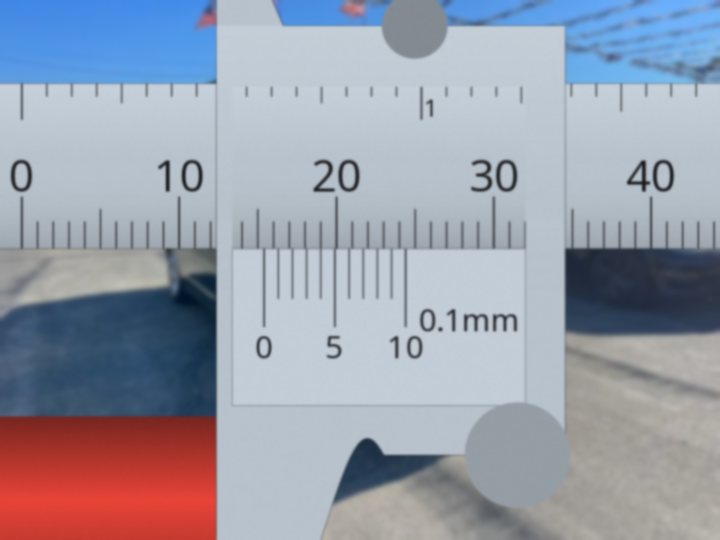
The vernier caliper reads 15.4 mm
